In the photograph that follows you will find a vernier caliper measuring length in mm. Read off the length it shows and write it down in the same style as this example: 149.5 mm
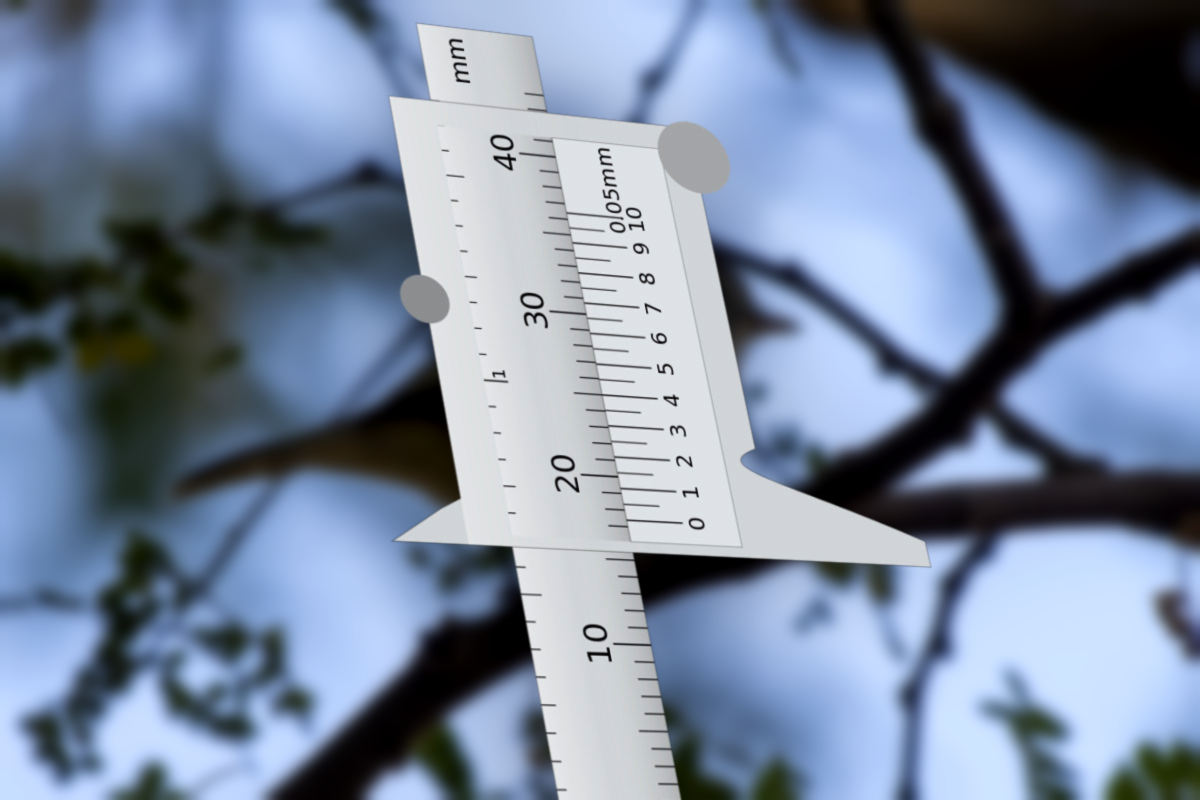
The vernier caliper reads 17.4 mm
